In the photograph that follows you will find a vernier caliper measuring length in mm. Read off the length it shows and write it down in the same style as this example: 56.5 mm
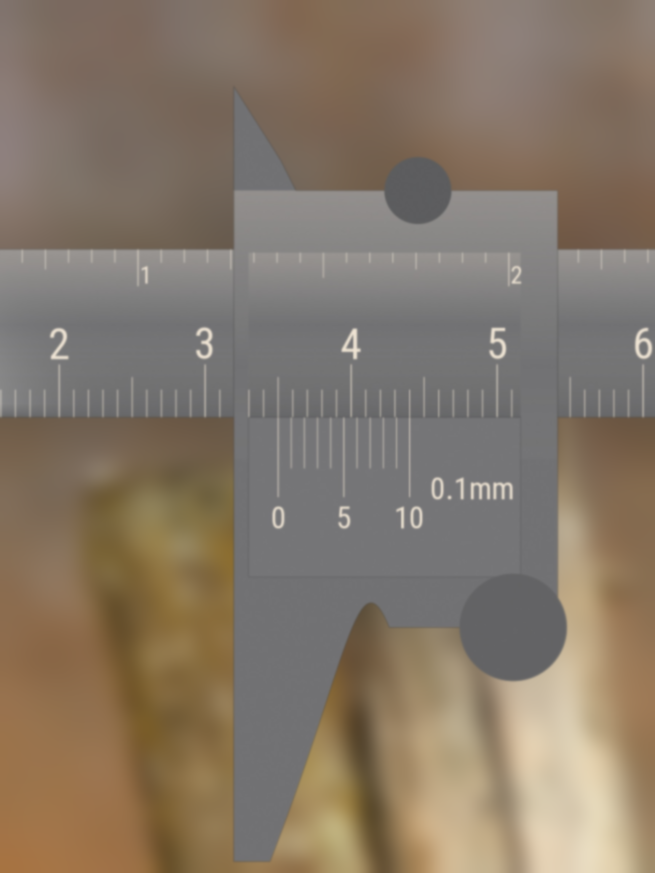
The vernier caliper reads 35.0 mm
